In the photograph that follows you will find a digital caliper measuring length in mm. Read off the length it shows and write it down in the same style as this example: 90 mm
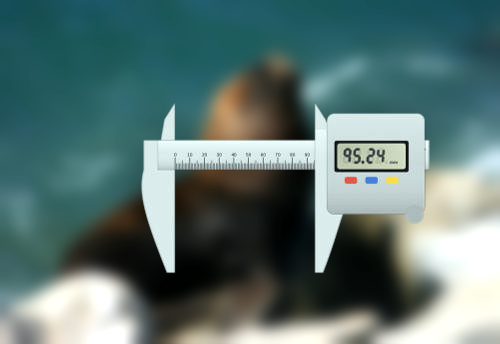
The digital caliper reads 95.24 mm
